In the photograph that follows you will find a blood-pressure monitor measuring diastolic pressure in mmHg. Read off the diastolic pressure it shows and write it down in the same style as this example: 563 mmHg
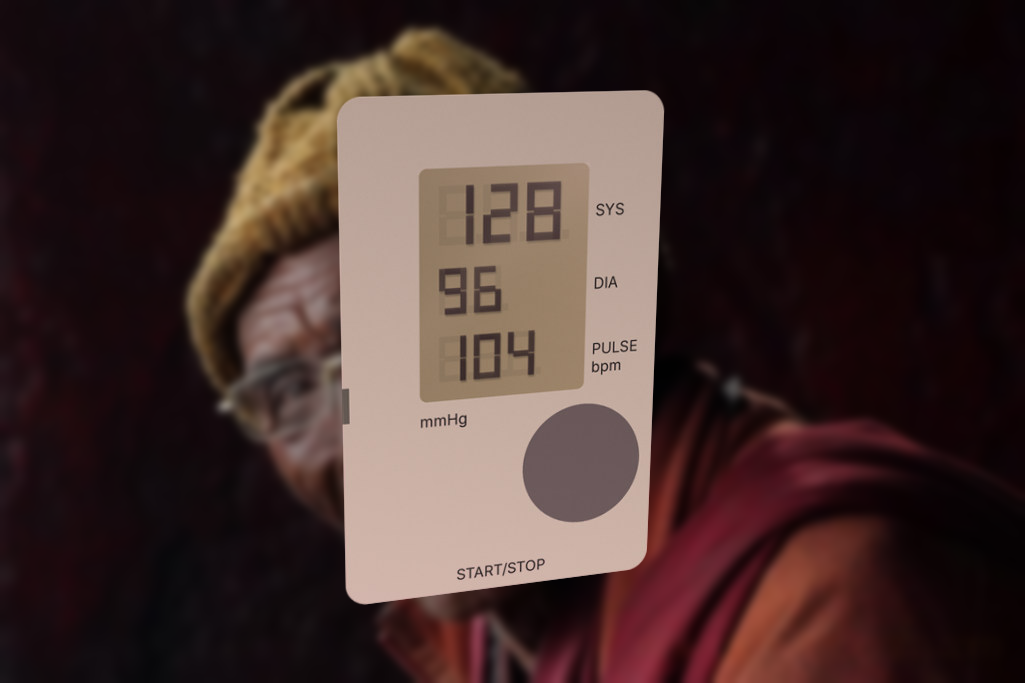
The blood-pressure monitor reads 96 mmHg
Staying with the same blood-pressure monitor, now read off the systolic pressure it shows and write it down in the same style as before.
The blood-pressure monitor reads 128 mmHg
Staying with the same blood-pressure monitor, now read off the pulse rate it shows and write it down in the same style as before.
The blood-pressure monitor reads 104 bpm
